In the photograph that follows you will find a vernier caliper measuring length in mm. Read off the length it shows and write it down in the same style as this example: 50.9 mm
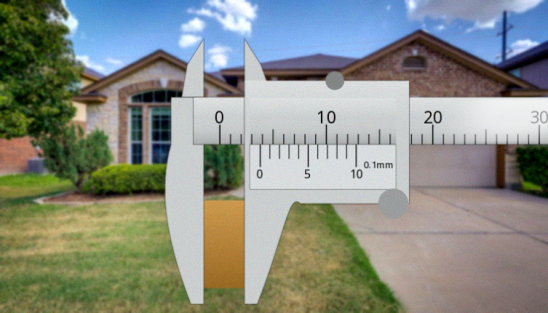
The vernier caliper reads 3.8 mm
